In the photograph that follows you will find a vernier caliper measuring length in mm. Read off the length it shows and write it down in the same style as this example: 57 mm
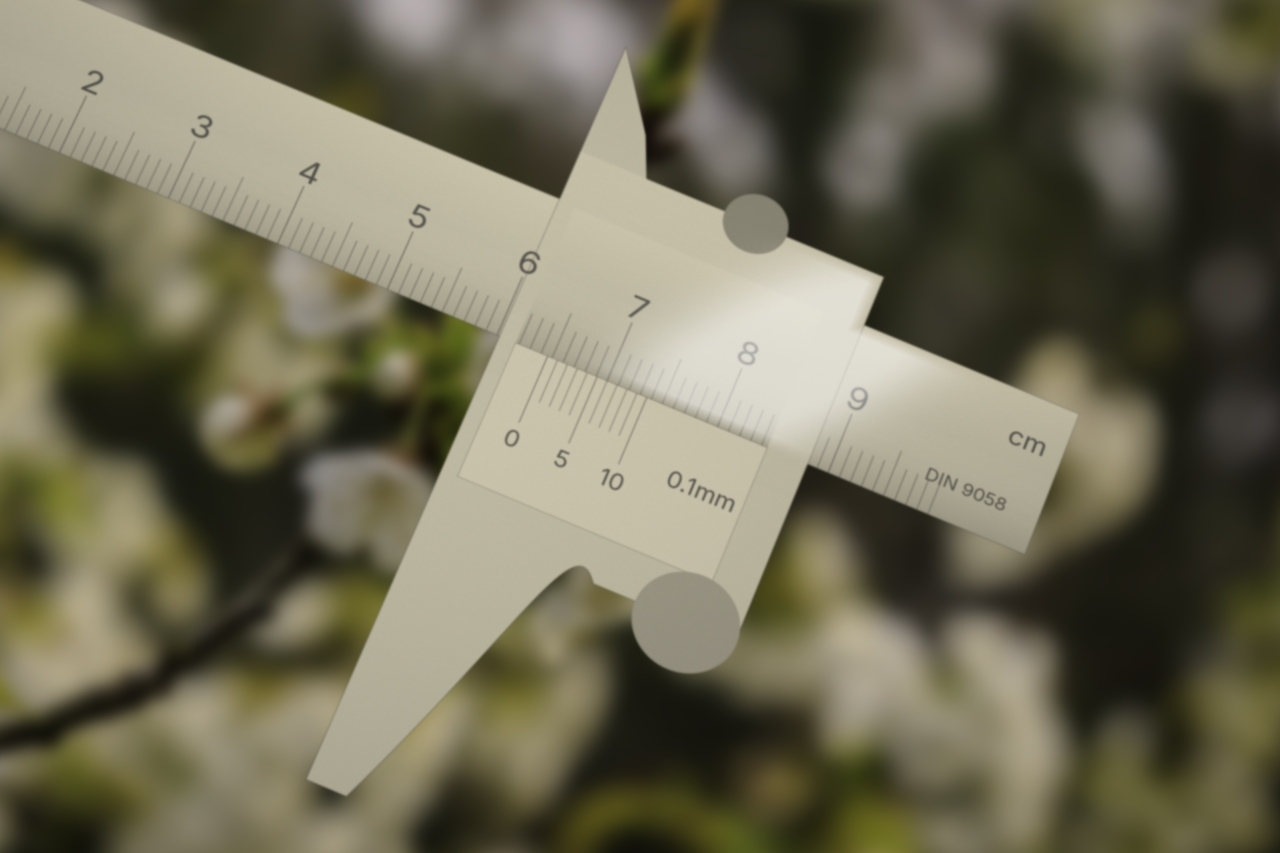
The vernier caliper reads 64.6 mm
